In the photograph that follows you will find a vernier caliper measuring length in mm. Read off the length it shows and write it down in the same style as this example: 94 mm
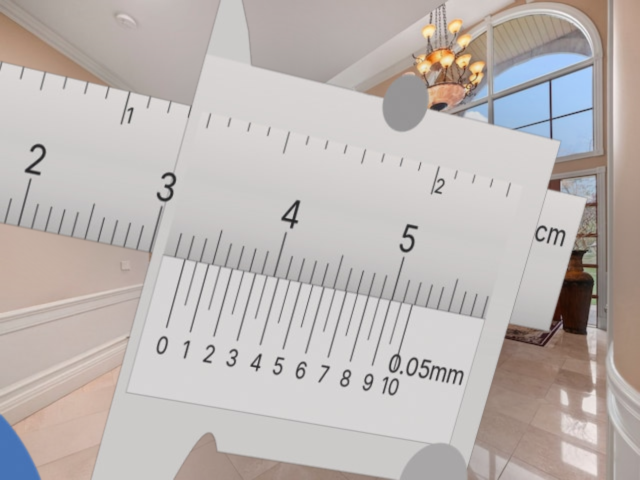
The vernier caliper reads 32.8 mm
